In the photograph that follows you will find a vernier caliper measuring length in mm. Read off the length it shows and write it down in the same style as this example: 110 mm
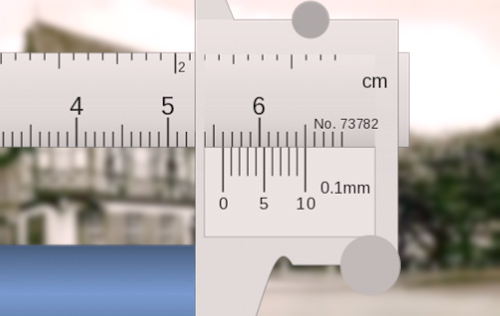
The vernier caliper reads 56.0 mm
